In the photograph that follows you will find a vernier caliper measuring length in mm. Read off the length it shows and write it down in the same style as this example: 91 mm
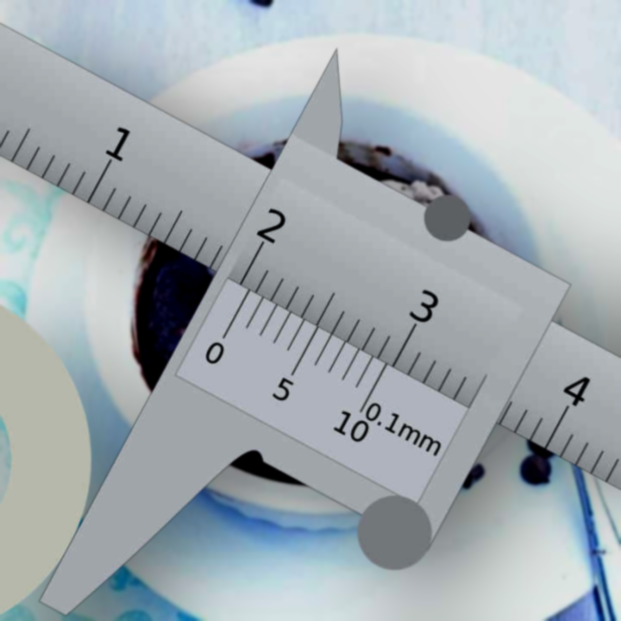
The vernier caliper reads 20.6 mm
